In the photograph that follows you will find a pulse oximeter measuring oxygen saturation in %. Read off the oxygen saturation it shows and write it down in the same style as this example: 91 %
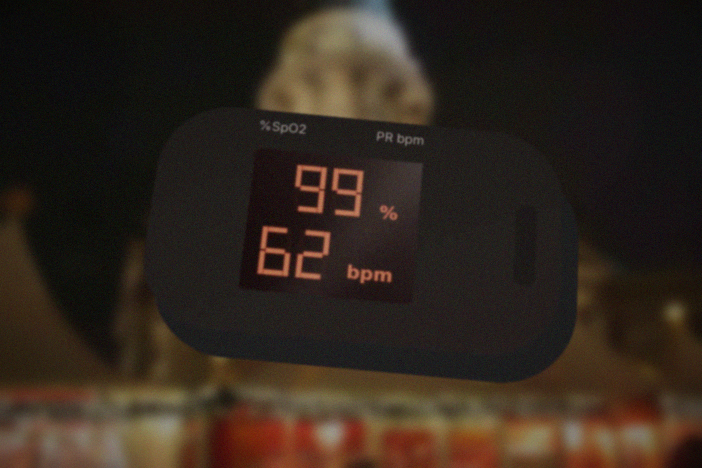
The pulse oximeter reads 99 %
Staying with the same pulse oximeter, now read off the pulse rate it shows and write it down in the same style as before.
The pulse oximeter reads 62 bpm
